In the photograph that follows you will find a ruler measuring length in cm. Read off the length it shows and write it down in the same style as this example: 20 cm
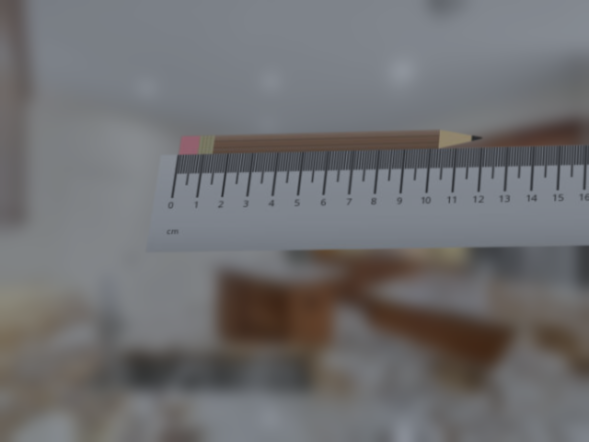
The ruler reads 12 cm
